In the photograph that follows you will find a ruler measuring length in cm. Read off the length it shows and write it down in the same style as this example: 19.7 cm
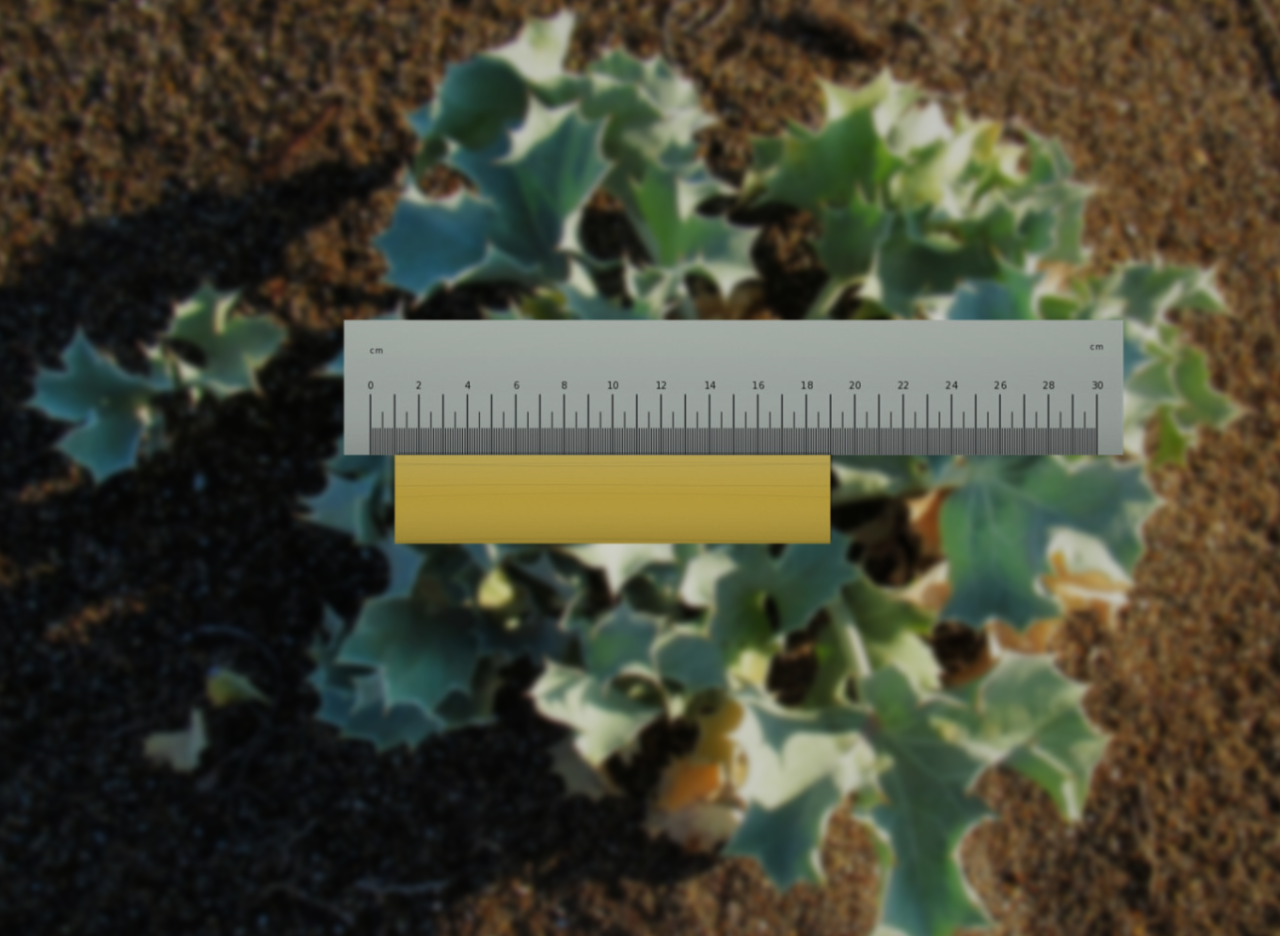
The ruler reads 18 cm
